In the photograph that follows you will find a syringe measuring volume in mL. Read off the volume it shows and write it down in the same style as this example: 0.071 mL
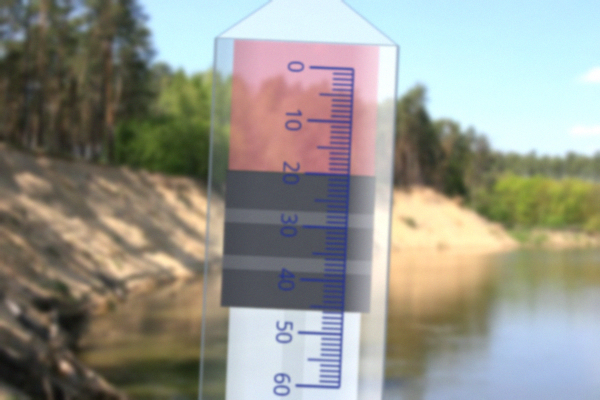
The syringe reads 20 mL
